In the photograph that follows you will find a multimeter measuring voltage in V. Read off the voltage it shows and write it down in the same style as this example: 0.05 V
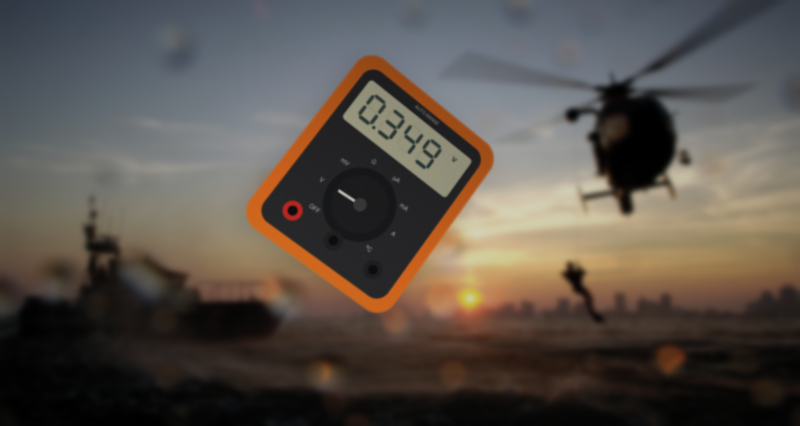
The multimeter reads 0.349 V
